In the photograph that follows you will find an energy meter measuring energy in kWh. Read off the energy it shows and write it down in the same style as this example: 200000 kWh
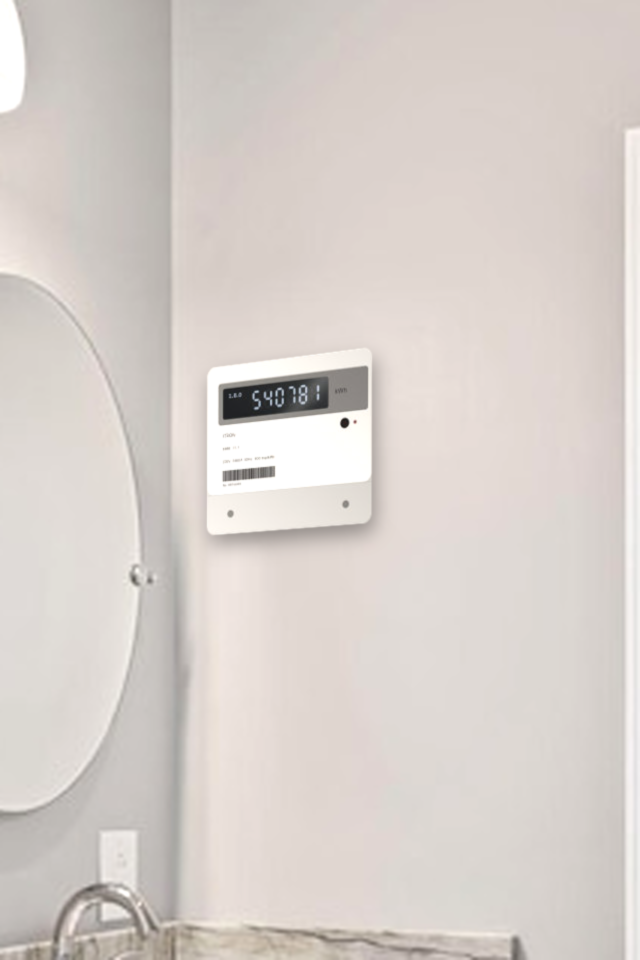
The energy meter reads 540781 kWh
